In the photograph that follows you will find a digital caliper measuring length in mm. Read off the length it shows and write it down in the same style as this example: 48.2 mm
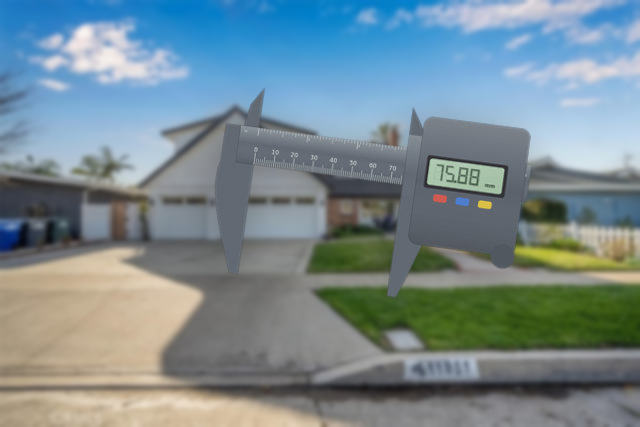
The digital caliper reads 75.88 mm
